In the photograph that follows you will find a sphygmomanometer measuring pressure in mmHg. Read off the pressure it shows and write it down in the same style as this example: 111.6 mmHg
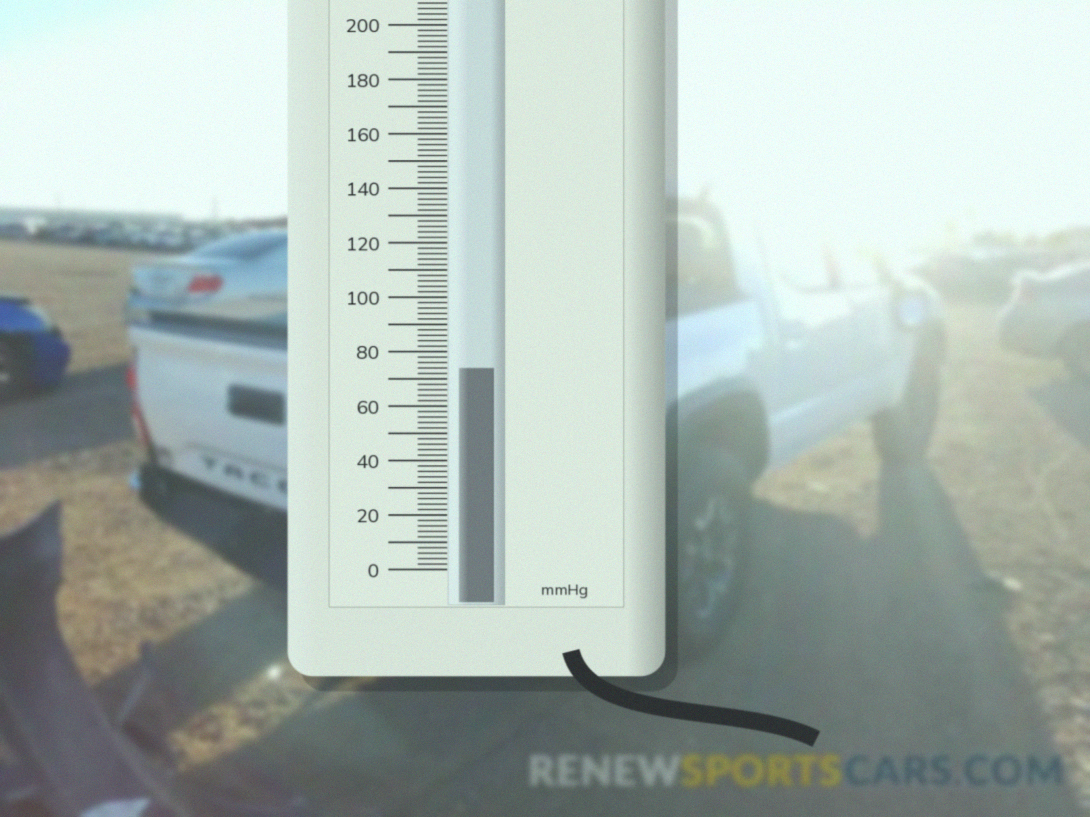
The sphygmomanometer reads 74 mmHg
